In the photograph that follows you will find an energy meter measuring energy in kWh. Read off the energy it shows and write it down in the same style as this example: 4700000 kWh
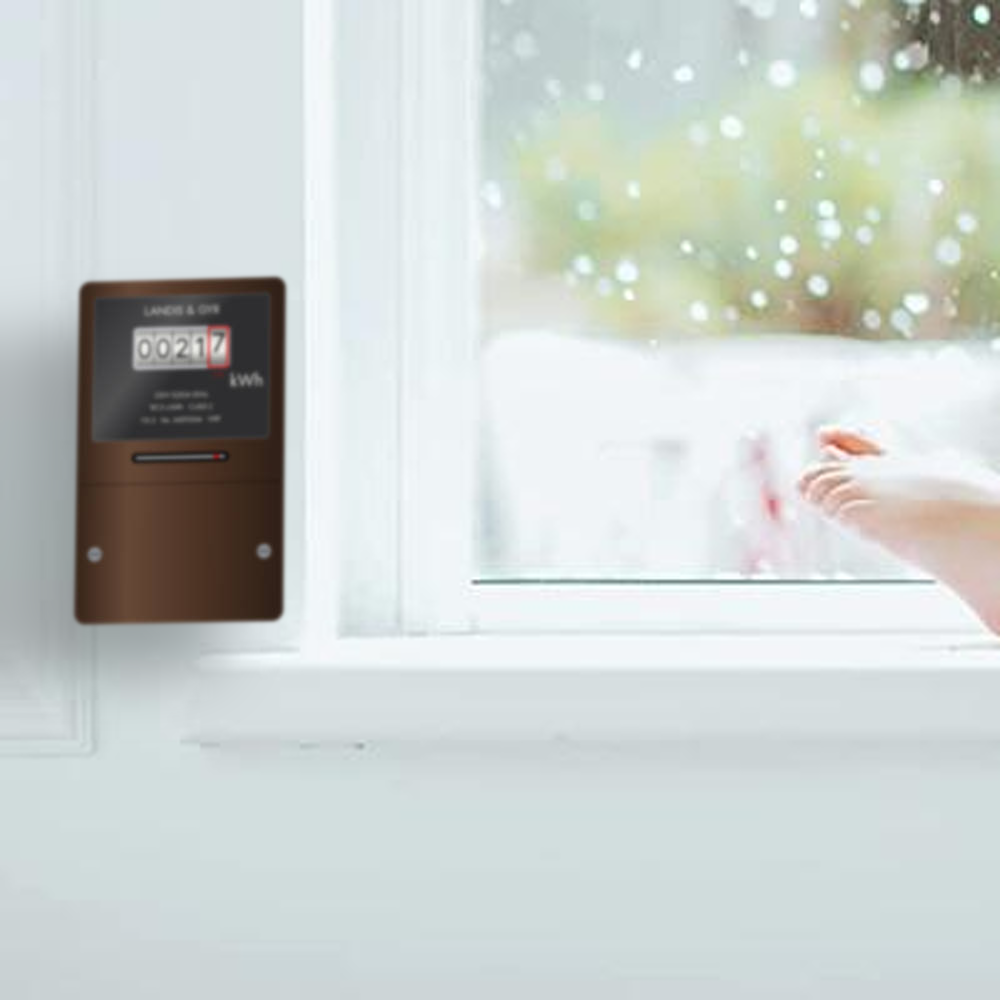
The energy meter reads 21.7 kWh
